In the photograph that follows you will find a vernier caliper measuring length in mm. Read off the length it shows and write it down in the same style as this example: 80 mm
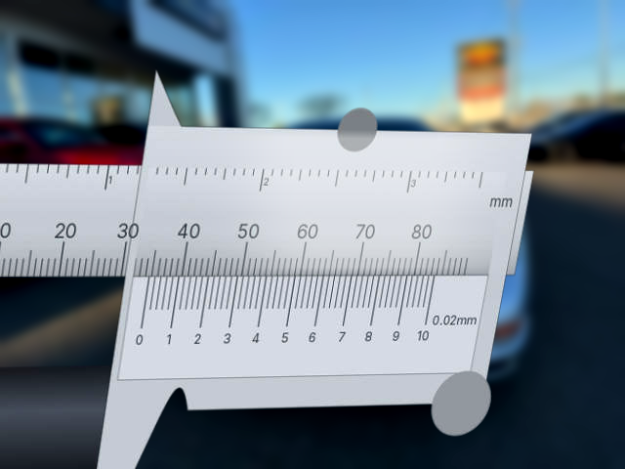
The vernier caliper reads 34.6 mm
